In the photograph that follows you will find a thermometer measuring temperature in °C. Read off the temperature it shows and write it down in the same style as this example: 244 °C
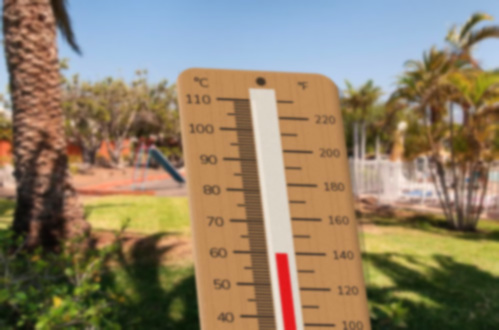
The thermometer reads 60 °C
